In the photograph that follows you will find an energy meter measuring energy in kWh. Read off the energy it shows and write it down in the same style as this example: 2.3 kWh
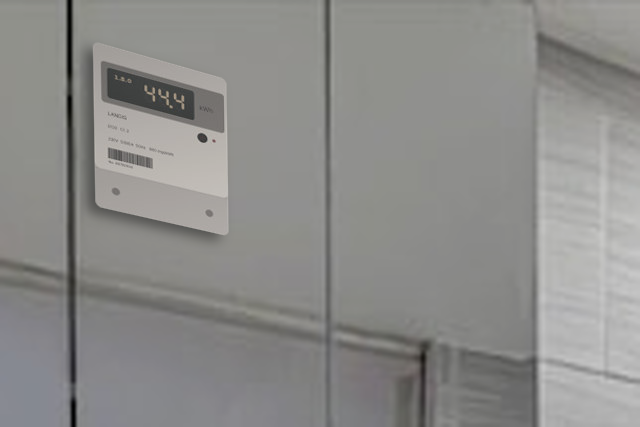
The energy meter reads 44.4 kWh
